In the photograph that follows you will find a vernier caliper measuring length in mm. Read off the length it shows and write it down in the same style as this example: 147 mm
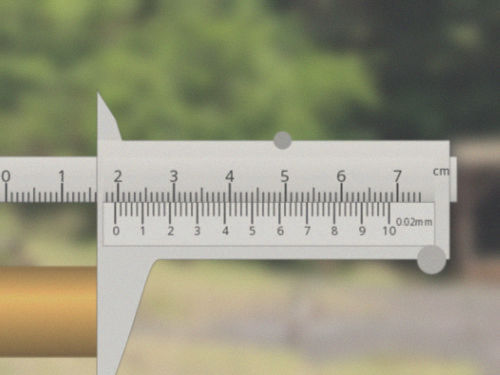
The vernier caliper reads 19.5 mm
